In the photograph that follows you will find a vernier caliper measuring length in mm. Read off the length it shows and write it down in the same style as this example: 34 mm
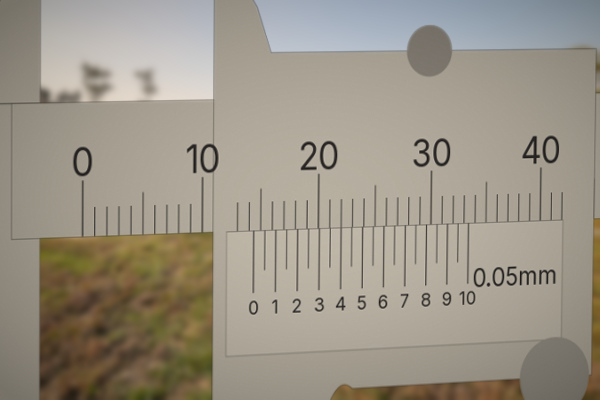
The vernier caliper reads 14.4 mm
